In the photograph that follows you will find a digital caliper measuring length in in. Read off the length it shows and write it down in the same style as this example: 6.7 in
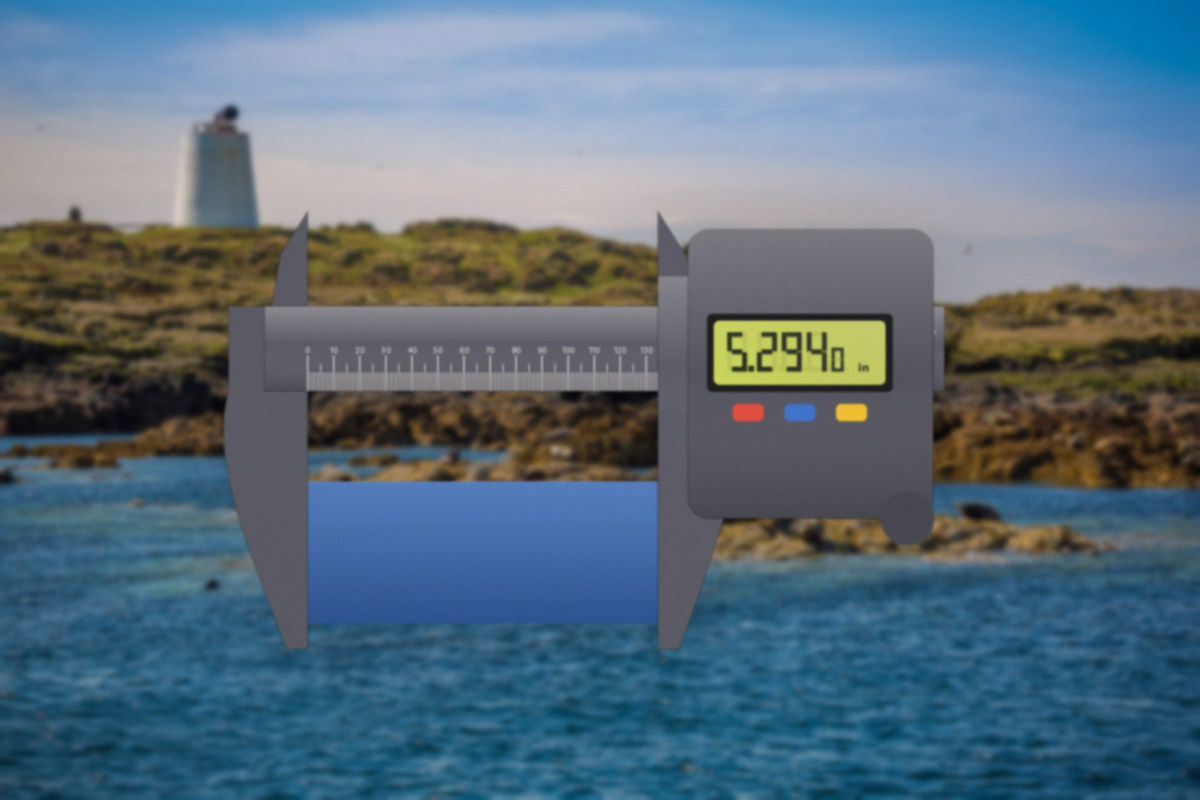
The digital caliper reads 5.2940 in
